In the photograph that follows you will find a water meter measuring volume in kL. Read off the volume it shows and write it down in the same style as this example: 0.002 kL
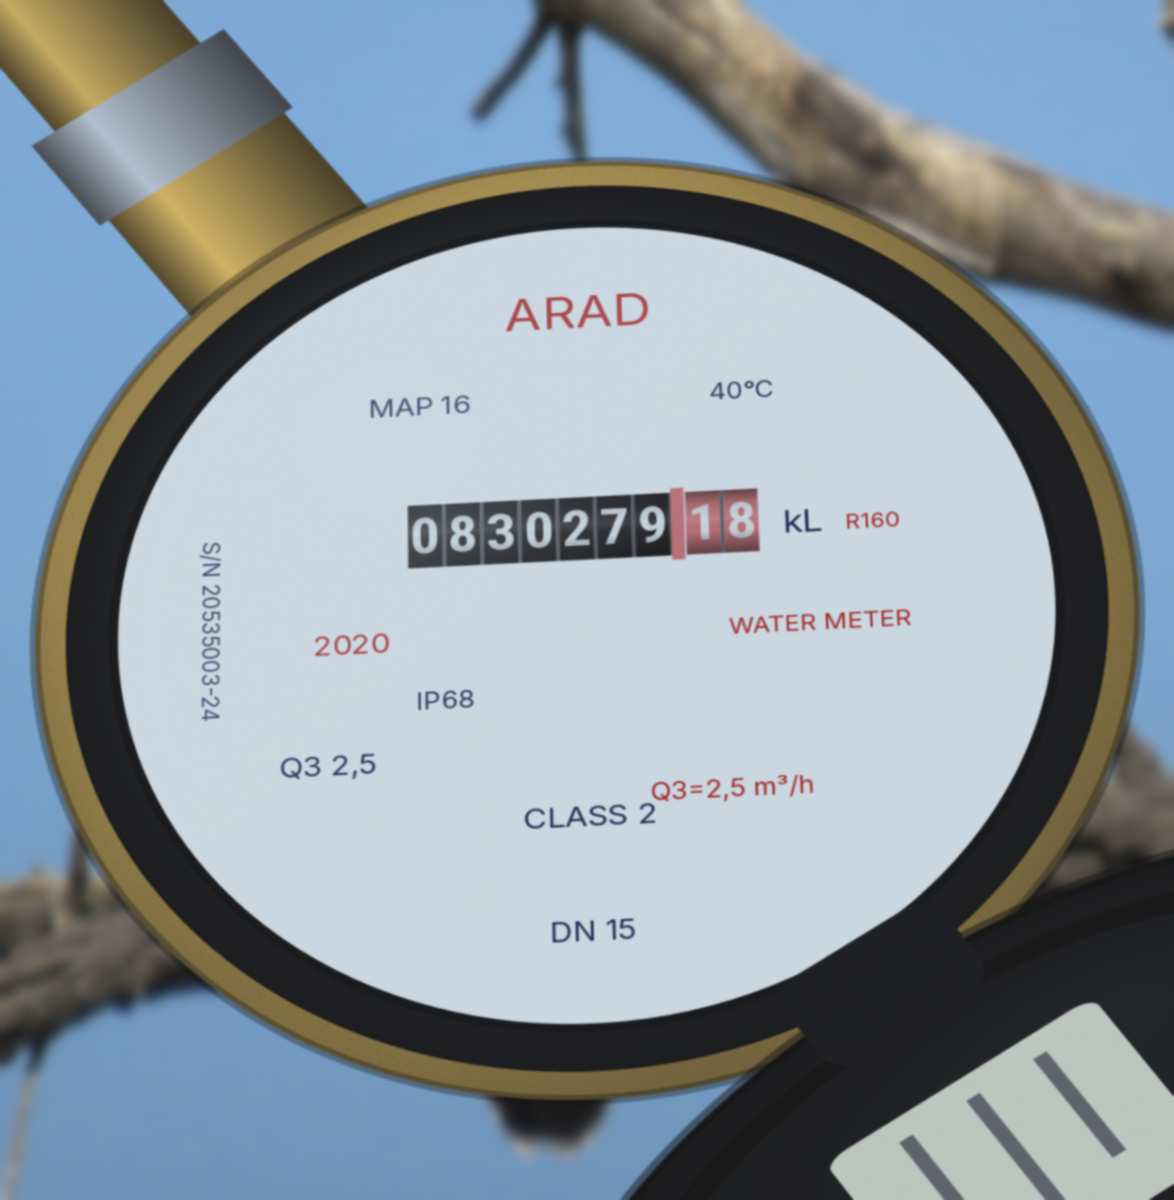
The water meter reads 830279.18 kL
